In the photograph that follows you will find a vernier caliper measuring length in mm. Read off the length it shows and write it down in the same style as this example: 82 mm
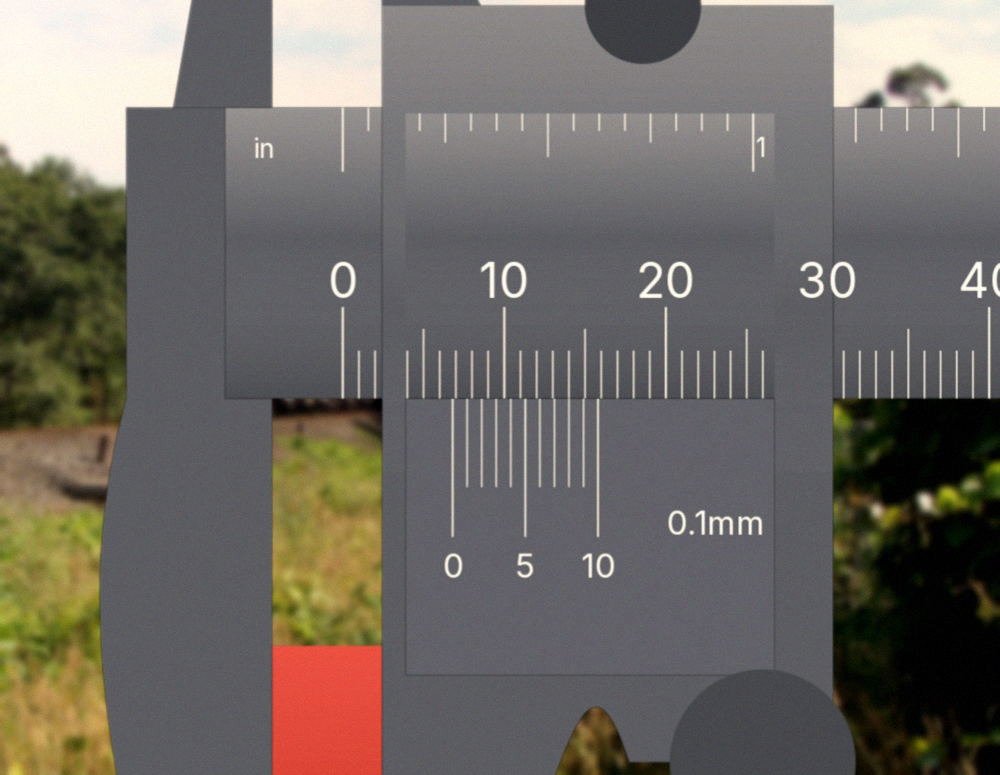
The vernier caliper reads 6.8 mm
